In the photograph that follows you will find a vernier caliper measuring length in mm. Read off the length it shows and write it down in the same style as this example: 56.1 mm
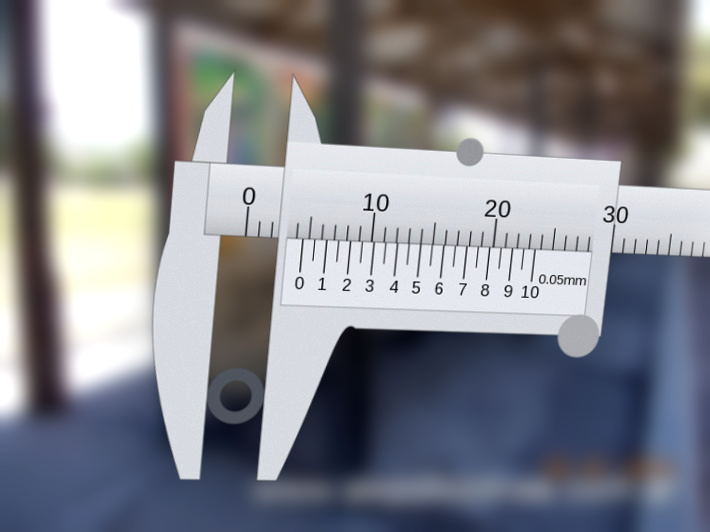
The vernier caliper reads 4.5 mm
